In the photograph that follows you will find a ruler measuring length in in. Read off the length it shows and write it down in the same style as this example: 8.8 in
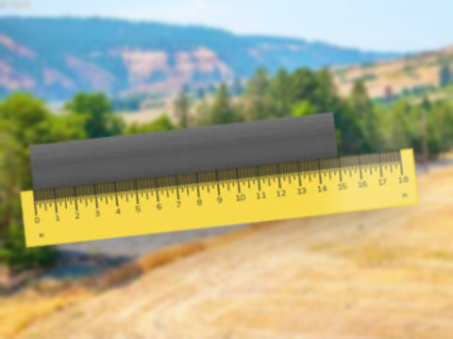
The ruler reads 15 in
